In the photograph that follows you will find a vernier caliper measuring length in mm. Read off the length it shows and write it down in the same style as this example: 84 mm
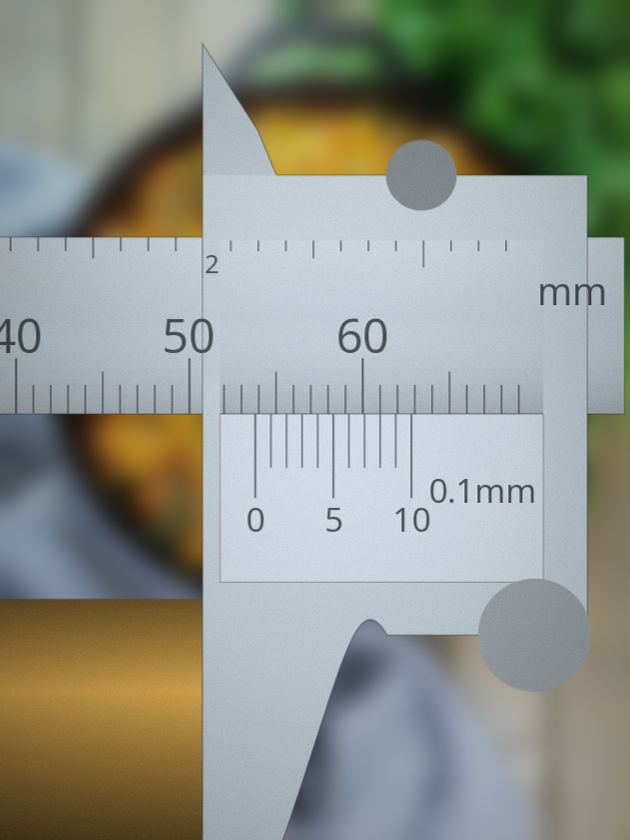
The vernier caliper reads 53.8 mm
